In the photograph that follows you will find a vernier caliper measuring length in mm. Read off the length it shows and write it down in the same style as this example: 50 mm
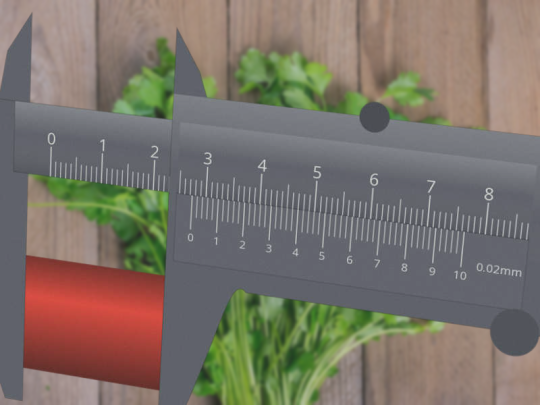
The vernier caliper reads 27.4 mm
